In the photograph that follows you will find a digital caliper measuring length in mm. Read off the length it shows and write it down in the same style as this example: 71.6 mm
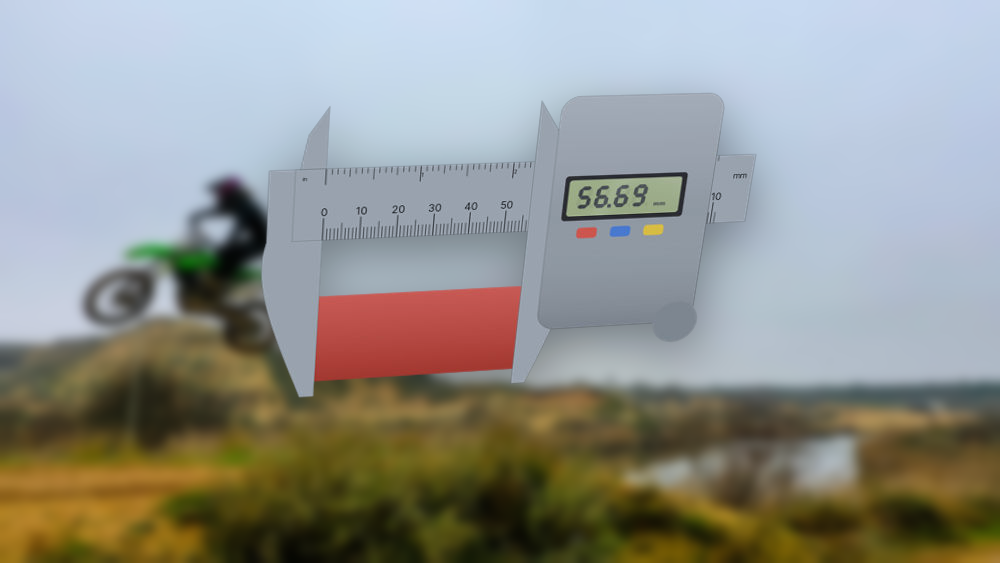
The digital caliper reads 56.69 mm
